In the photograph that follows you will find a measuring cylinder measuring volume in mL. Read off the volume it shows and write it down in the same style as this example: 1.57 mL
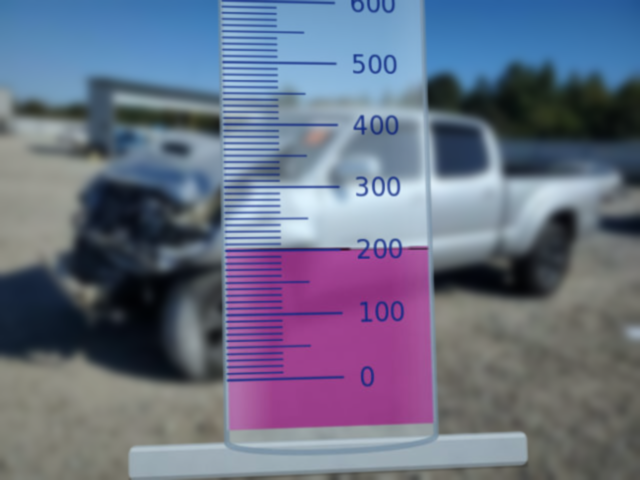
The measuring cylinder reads 200 mL
